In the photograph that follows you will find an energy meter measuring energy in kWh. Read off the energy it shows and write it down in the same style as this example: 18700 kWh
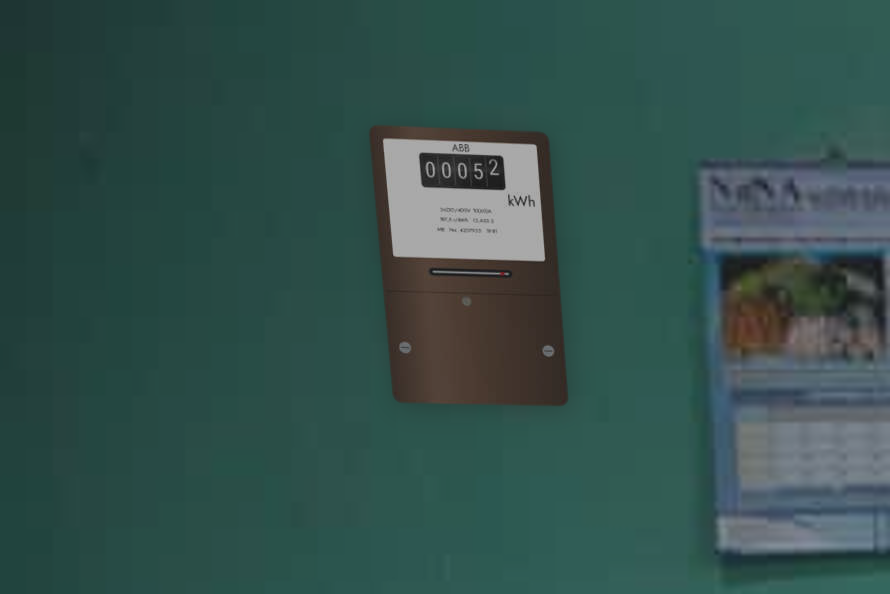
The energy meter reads 52 kWh
